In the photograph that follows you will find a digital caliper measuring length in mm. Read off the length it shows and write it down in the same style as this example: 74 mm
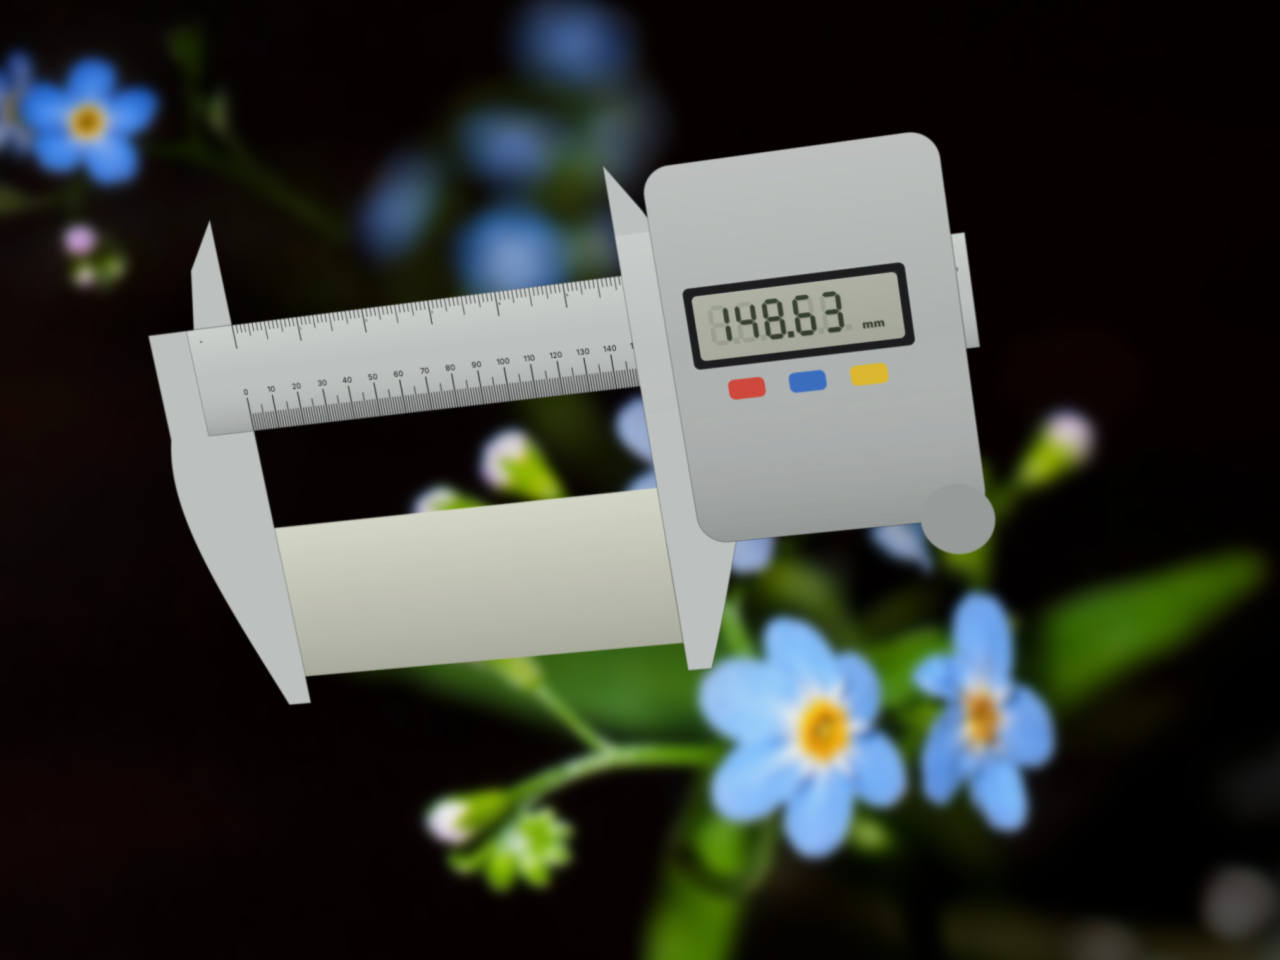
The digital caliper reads 148.63 mm
